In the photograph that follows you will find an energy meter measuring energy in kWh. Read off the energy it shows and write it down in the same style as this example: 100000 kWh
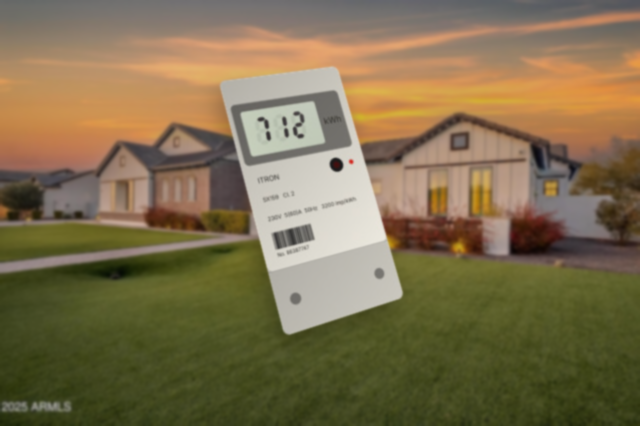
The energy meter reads 712 kWh
